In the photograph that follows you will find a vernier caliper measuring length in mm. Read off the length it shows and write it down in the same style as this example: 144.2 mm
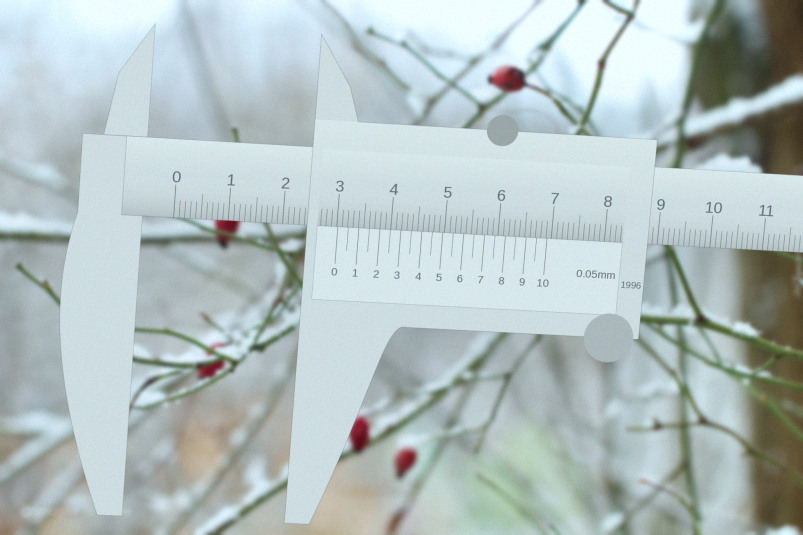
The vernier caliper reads 30.2 mm
